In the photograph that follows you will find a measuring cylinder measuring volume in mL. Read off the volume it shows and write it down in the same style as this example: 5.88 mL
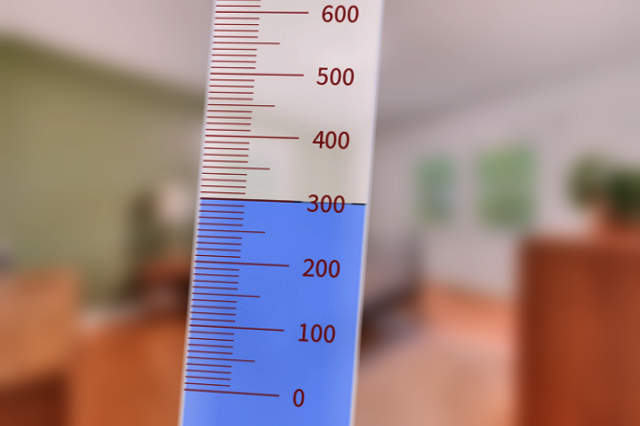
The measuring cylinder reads 300 mL
